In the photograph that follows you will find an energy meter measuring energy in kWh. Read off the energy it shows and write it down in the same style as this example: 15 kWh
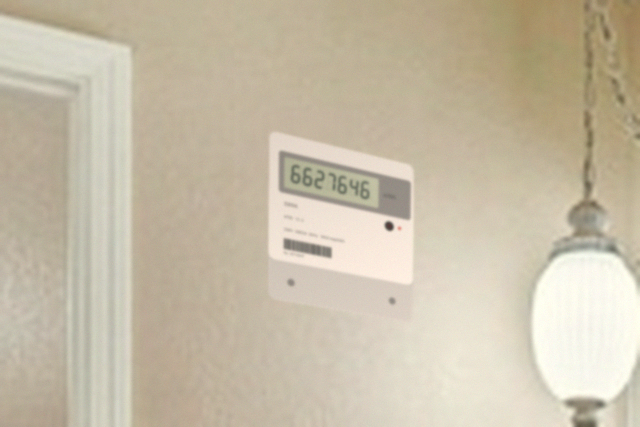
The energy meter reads 6627646 kWh
